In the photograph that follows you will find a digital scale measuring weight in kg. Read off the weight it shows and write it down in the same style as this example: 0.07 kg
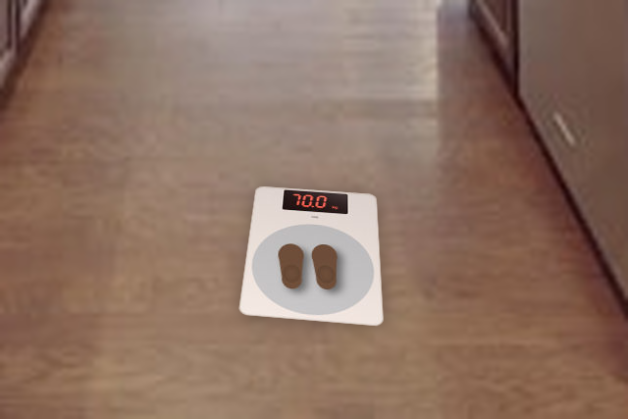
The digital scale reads 70.0 kg
